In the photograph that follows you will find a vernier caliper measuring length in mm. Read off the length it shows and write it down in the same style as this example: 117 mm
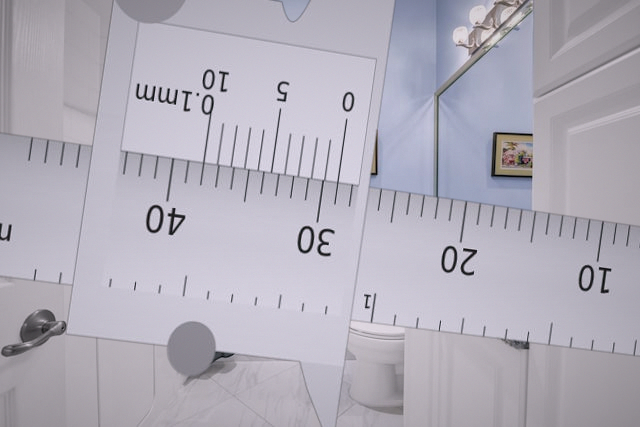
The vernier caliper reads 29.0 mm
